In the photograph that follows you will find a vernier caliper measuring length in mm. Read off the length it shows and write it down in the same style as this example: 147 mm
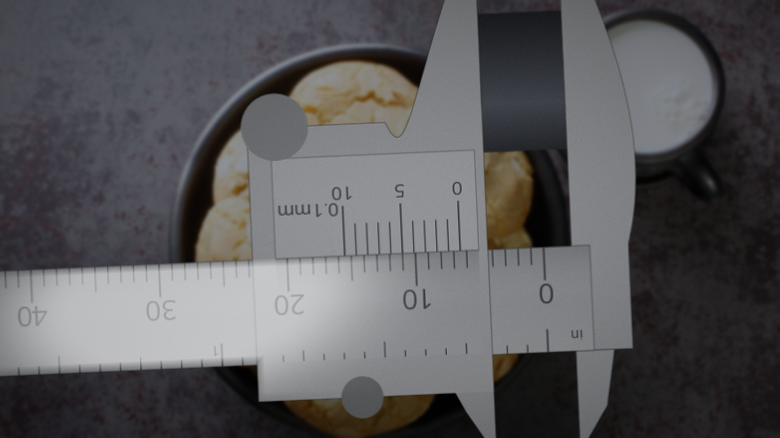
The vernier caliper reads 6.5 mm
